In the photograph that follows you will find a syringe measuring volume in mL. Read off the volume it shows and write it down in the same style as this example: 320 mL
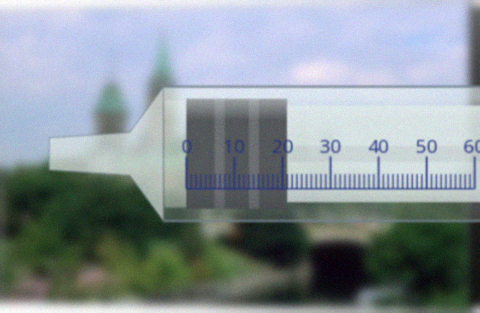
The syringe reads 0 mL
